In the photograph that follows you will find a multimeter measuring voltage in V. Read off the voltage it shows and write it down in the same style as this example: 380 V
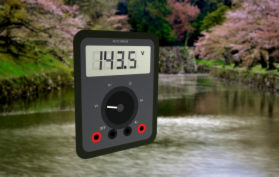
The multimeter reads 143.5 V
